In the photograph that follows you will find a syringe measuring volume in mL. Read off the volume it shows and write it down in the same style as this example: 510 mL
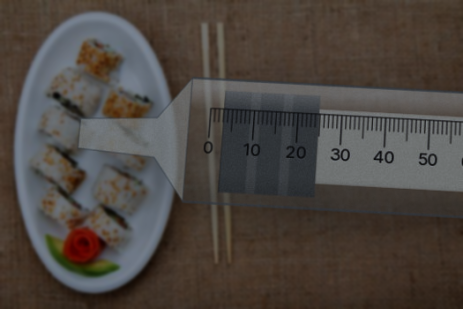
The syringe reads 3 mL
